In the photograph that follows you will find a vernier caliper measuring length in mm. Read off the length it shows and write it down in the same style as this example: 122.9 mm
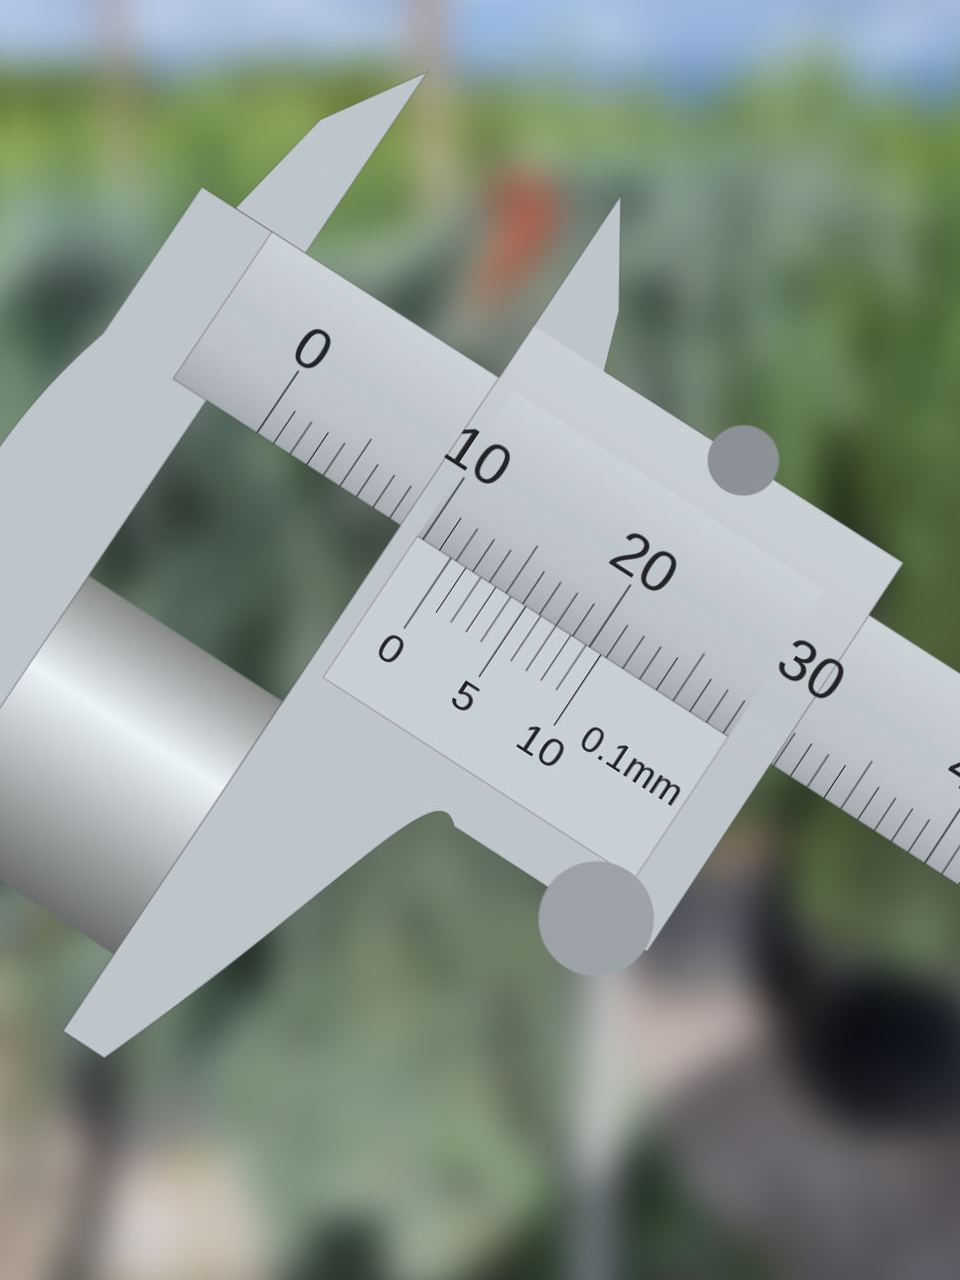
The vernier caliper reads 11.7 mm
